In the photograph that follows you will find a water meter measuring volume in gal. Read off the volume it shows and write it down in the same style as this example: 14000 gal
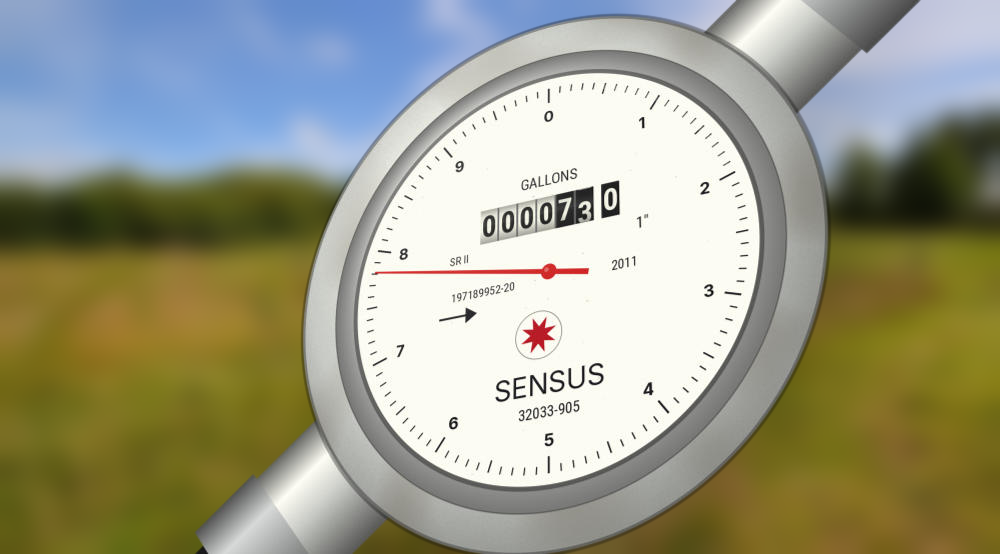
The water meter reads 727.8 gal
